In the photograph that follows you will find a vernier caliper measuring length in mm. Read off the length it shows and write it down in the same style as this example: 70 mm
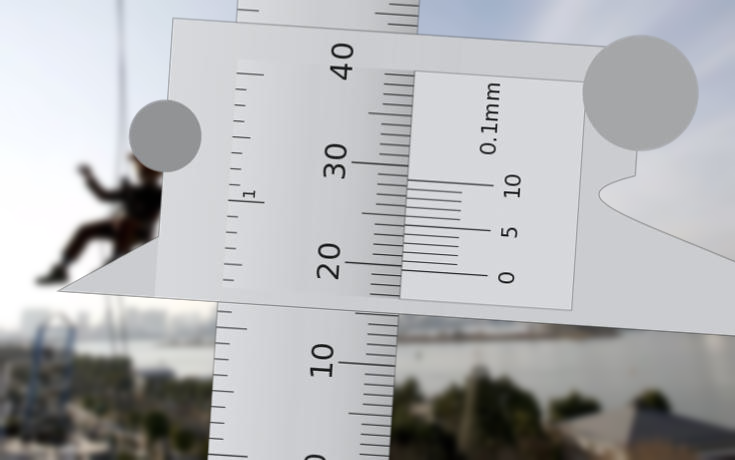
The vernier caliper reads 19.6 mm
